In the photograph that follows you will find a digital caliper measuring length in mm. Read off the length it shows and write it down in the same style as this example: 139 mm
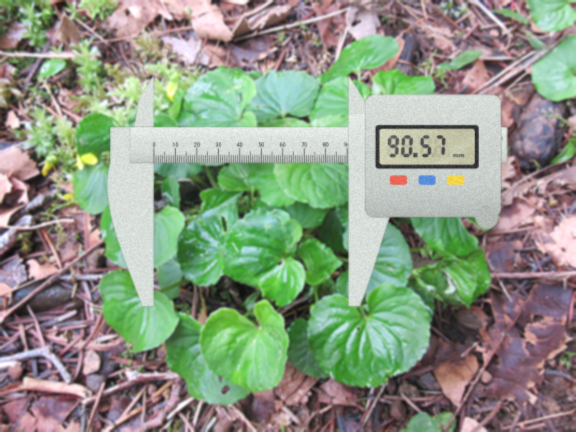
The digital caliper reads 90.57 mm
